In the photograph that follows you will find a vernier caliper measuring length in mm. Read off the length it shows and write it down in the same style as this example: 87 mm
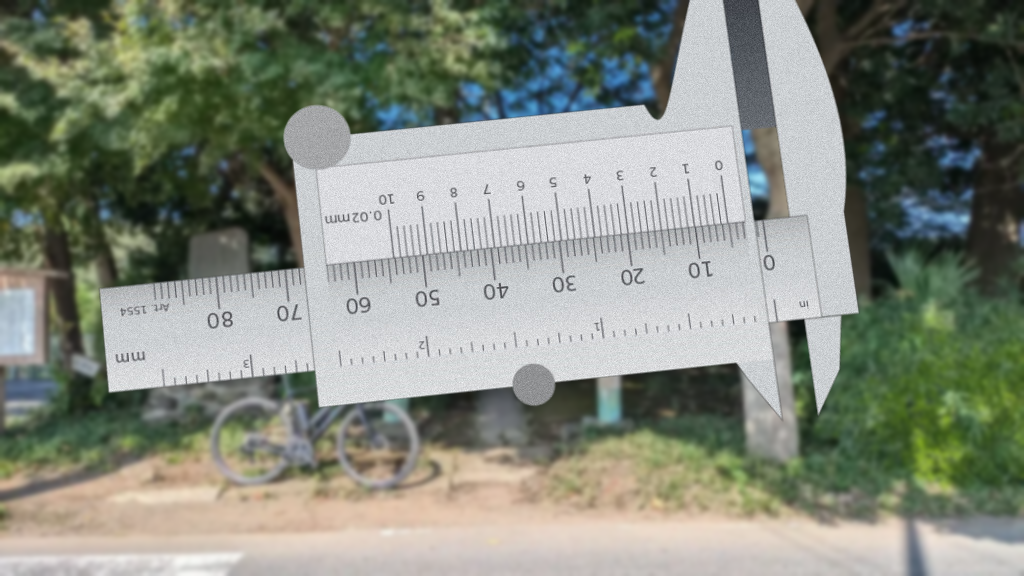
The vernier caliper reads 5.2 mm
